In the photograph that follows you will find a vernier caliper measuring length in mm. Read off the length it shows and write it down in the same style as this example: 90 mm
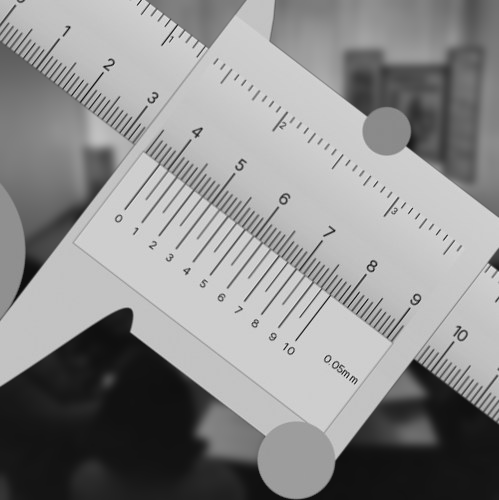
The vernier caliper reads 38.2 mm
